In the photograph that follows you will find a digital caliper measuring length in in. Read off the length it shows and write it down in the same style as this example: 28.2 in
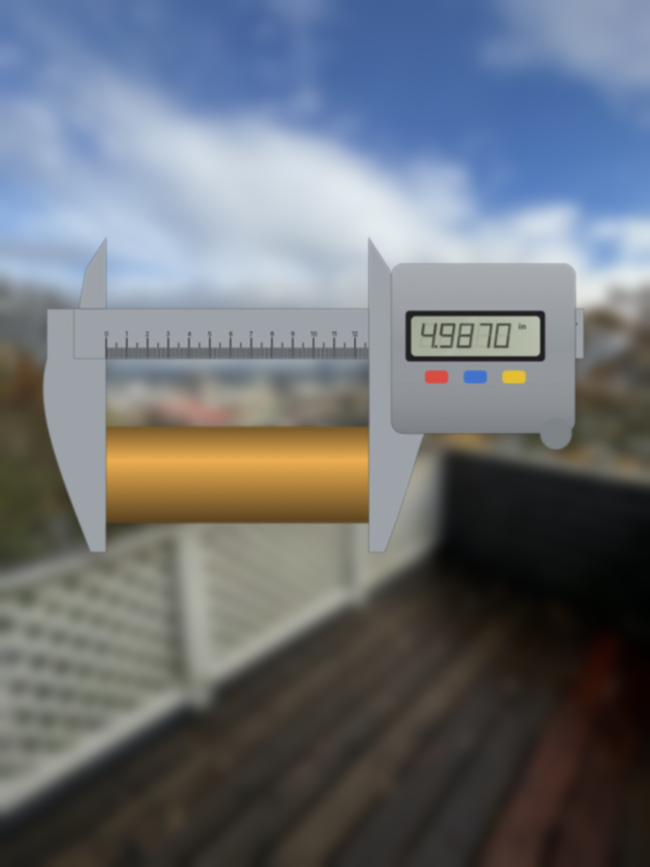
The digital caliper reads 4.9870 in
